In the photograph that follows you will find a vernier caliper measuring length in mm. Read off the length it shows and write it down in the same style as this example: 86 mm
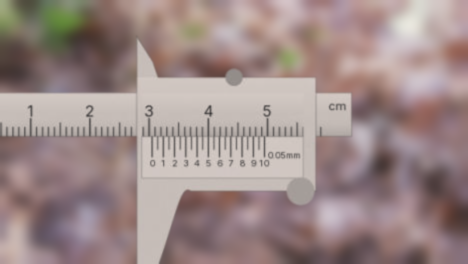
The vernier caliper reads 30.5 mm
